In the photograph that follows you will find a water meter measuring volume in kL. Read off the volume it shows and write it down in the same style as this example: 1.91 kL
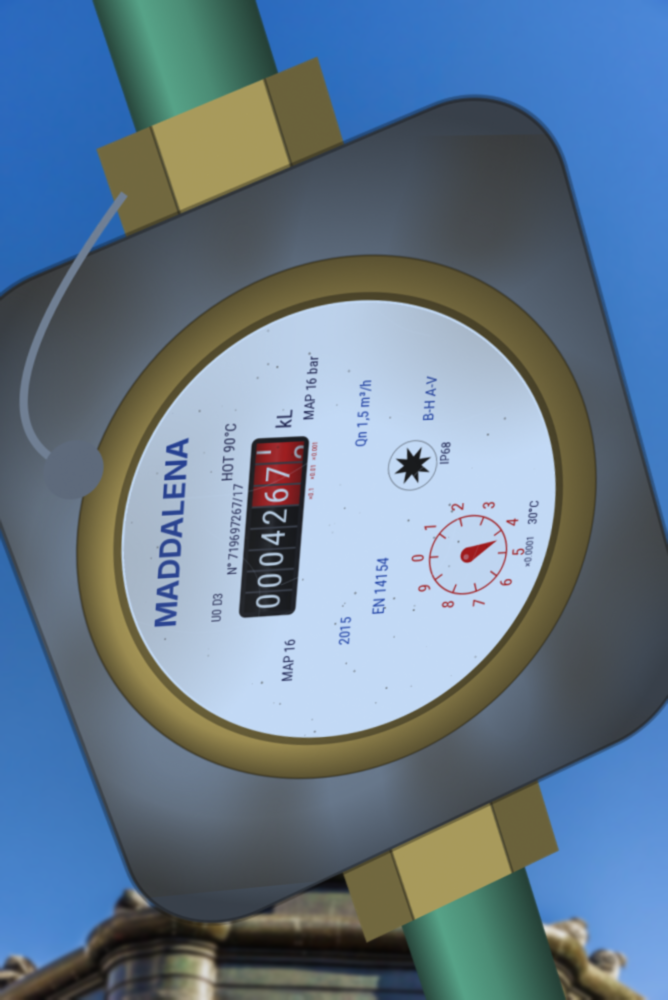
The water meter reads 42.6714 kL
